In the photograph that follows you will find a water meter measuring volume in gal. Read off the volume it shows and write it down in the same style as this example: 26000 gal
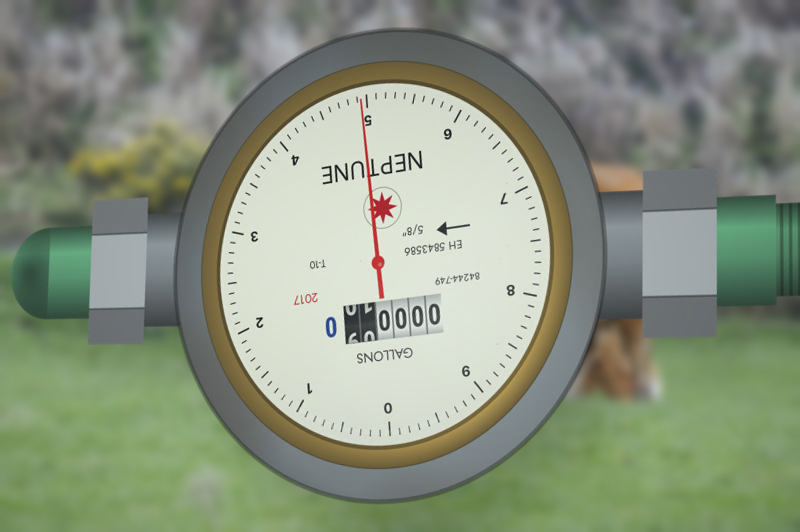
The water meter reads 94.9 gal
